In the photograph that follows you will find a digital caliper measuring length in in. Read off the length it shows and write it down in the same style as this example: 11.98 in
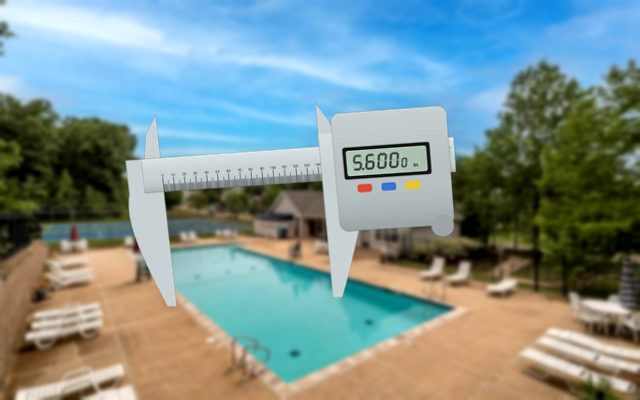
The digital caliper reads 5.6000 in
